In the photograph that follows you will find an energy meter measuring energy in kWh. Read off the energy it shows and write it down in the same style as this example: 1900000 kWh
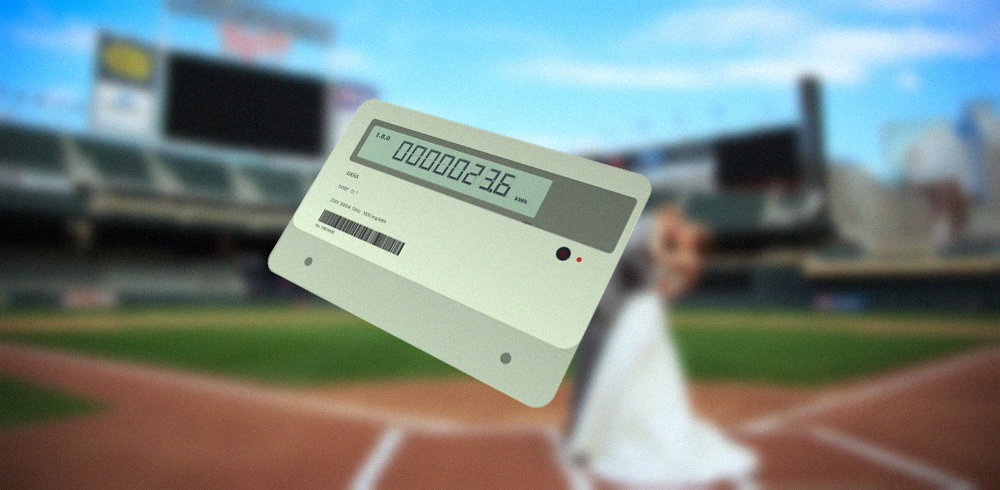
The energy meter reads 23.6 kWh
